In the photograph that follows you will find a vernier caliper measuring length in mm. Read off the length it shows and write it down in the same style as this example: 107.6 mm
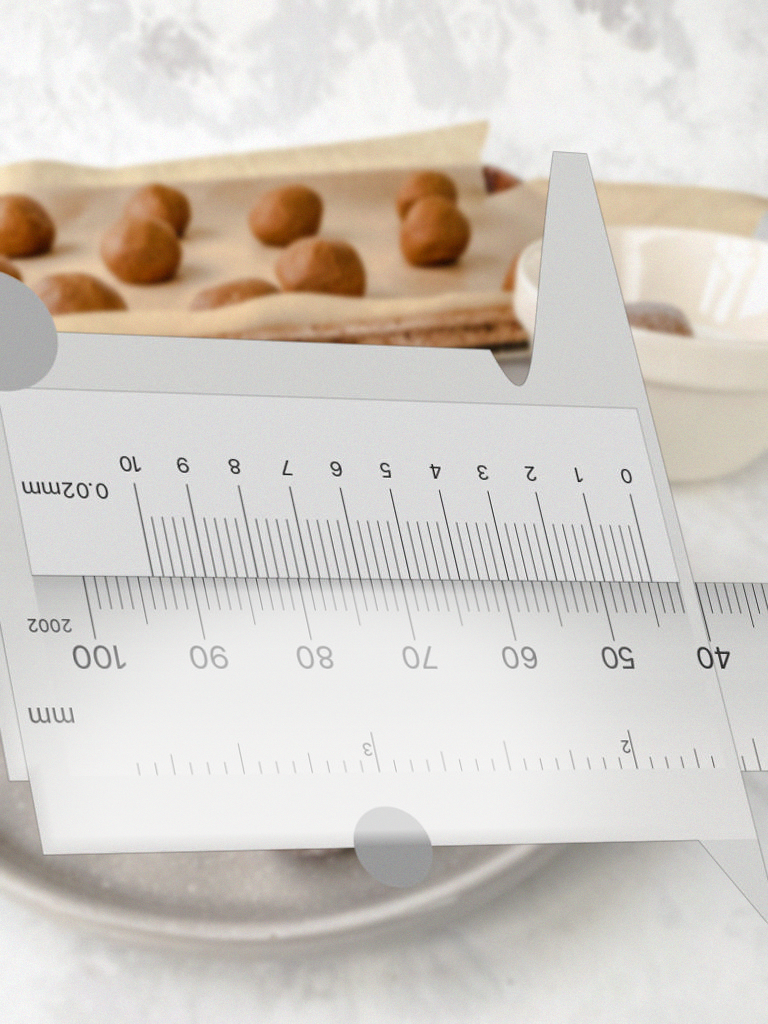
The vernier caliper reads 44.6 mm
